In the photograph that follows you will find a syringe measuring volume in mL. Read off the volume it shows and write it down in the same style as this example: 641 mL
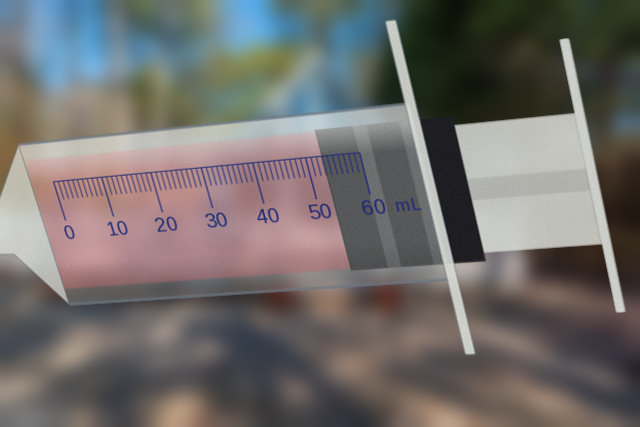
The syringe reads 53 mL
